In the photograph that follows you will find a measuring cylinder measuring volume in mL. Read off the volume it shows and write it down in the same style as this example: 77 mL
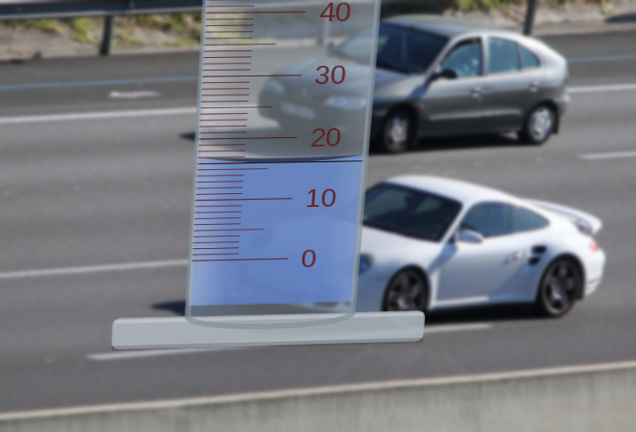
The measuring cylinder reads 16 mL
